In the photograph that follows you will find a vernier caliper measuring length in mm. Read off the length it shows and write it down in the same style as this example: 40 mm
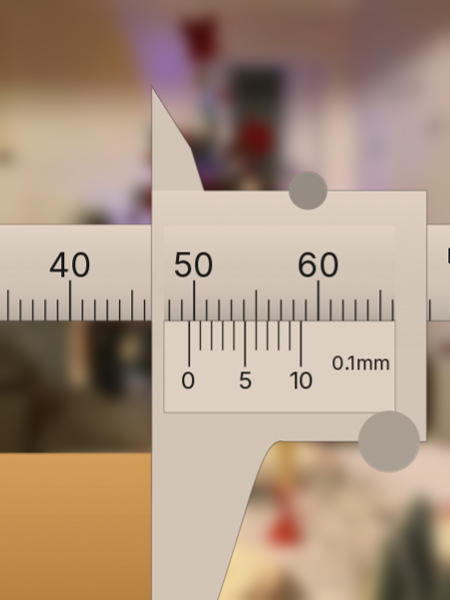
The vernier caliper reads 49.6 mm
